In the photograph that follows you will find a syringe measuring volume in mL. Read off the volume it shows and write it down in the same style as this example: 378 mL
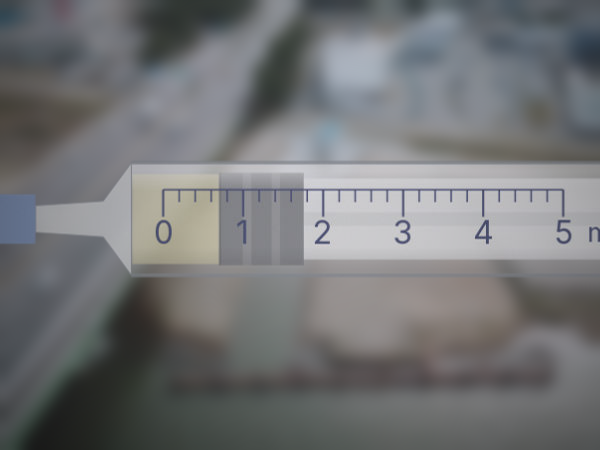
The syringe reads 0.7 mL
